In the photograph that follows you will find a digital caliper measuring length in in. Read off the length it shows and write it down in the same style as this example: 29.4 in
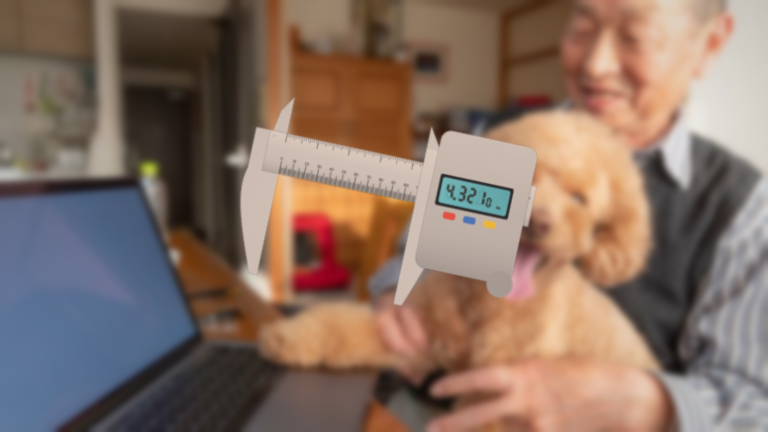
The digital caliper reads 4.3210 in
